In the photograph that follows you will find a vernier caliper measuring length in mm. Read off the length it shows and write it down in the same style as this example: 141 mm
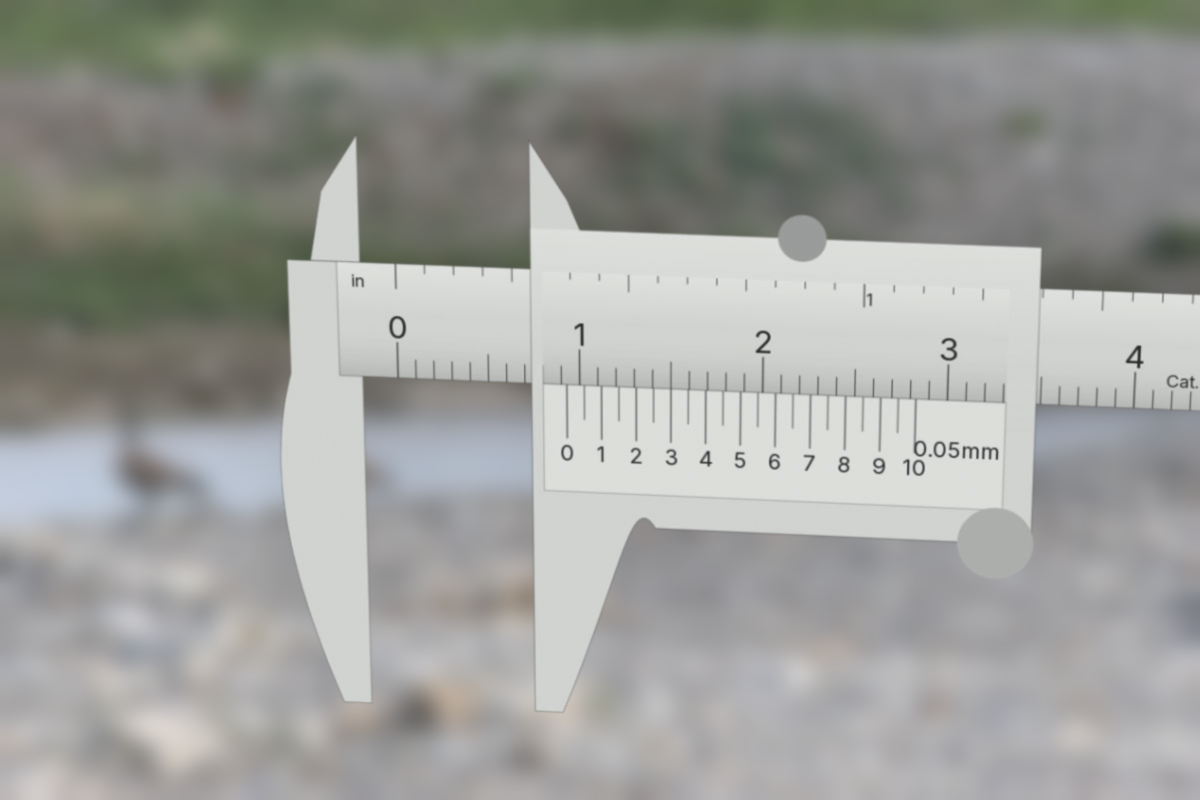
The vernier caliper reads 9.3 mm
